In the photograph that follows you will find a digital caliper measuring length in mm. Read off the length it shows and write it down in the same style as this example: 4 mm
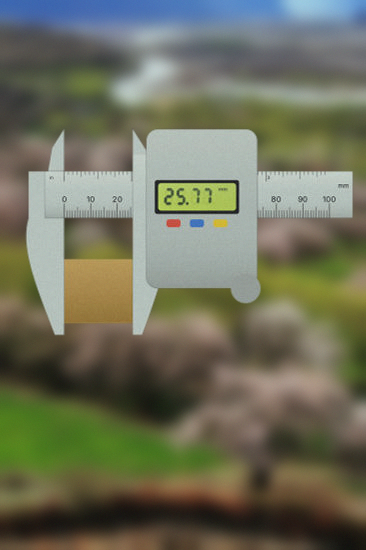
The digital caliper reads 25.77 mm
